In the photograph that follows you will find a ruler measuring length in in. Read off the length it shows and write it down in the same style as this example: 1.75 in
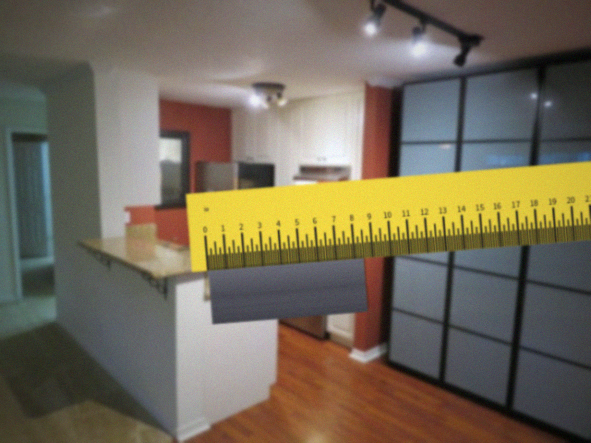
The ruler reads 8.5 in
